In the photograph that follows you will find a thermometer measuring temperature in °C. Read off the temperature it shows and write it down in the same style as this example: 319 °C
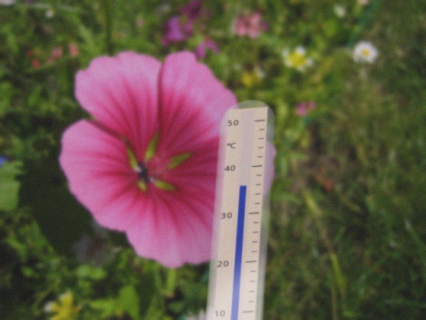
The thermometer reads 36 °C
